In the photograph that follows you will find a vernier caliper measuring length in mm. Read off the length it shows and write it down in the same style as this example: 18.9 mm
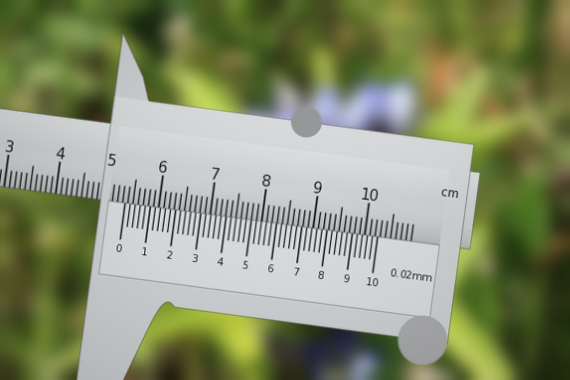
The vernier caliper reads 53.5 mm
